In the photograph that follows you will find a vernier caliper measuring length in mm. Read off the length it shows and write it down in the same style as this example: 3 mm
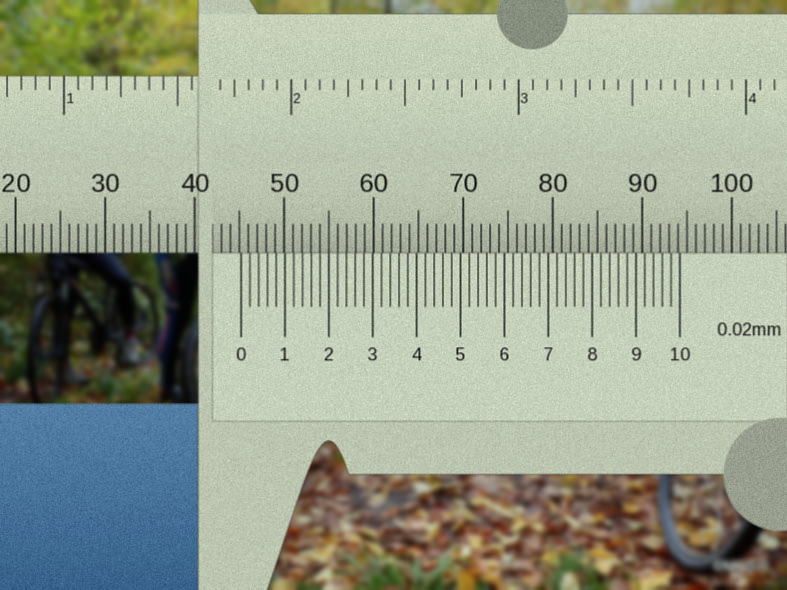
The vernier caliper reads 45.2 mm
